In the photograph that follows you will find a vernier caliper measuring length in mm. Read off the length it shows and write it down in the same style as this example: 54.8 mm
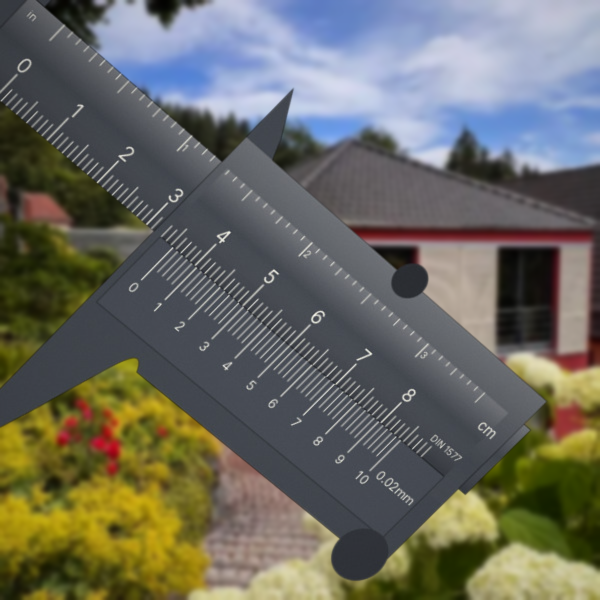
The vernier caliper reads 35.5 mm
